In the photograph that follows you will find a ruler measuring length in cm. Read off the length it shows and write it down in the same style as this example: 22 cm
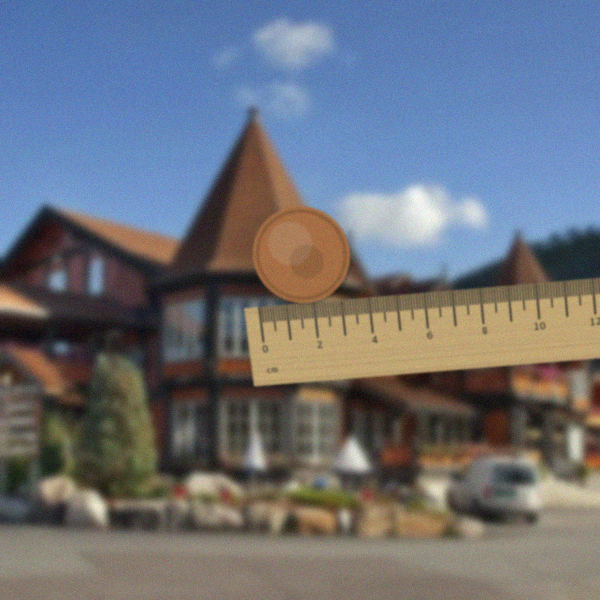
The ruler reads 3.5 cm
